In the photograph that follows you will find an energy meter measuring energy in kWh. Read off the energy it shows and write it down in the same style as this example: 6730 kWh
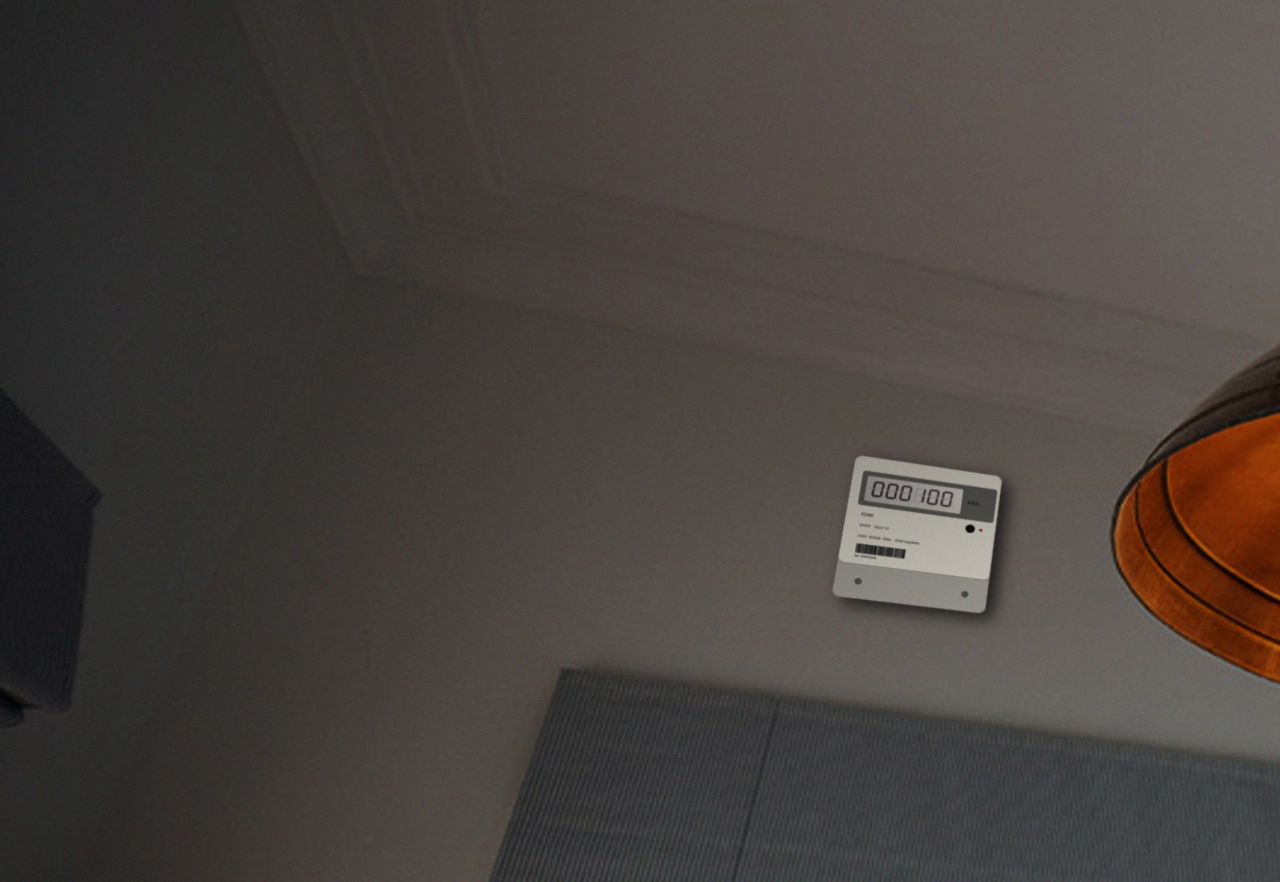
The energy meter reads 100 kWh
